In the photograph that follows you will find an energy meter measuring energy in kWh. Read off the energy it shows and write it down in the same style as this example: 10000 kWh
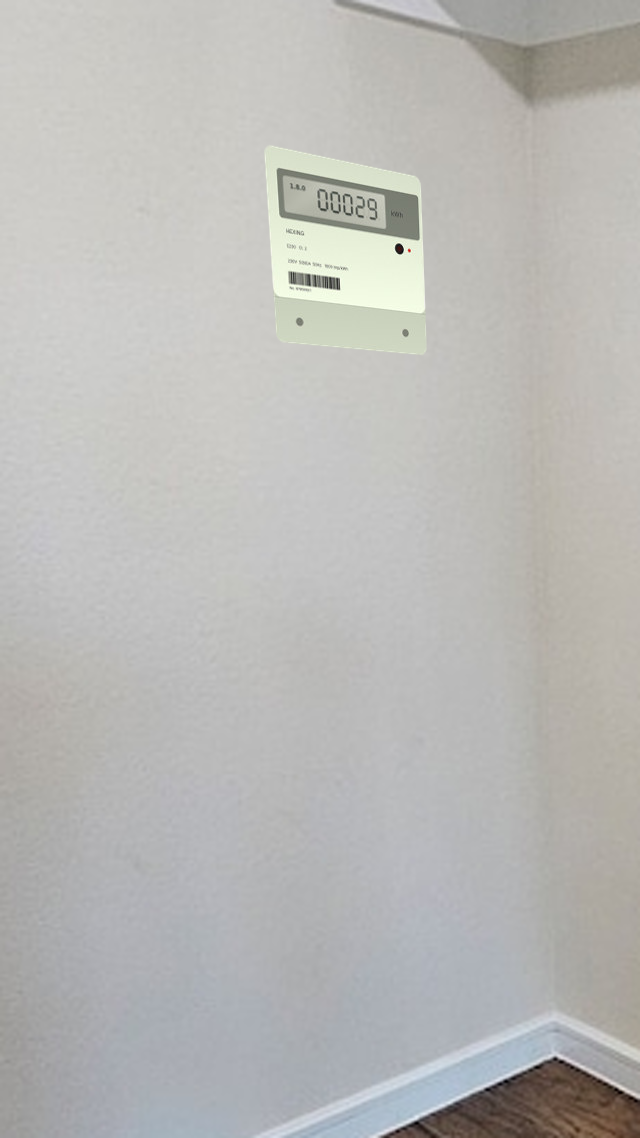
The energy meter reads 29 kWh
